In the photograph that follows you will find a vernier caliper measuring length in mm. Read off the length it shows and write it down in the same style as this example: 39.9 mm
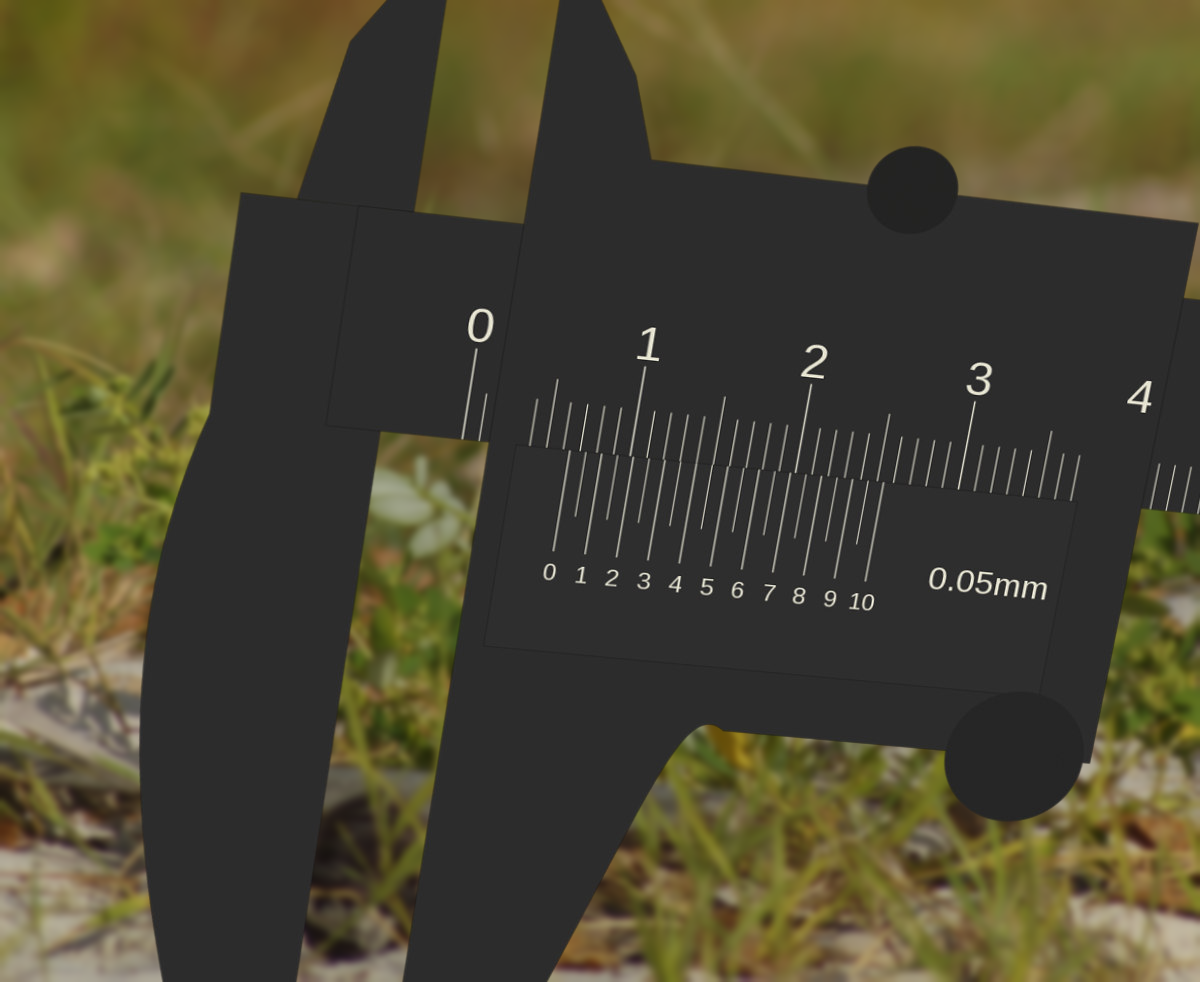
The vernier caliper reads 6.4 mm
